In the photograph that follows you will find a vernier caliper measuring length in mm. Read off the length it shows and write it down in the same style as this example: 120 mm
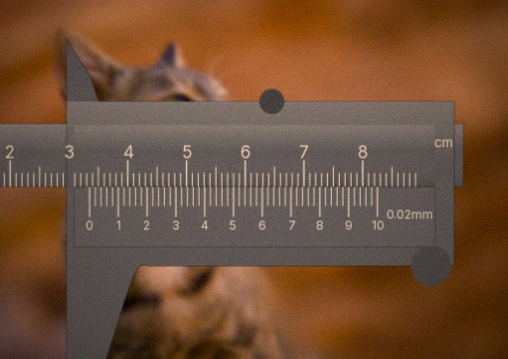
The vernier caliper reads 33.5 mm
